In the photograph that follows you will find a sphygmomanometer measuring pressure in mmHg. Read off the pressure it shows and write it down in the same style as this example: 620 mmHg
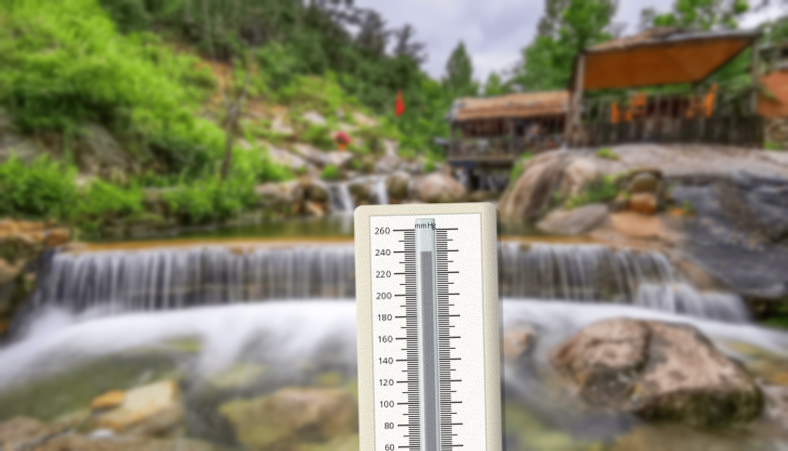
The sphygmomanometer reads 240 mmHg
